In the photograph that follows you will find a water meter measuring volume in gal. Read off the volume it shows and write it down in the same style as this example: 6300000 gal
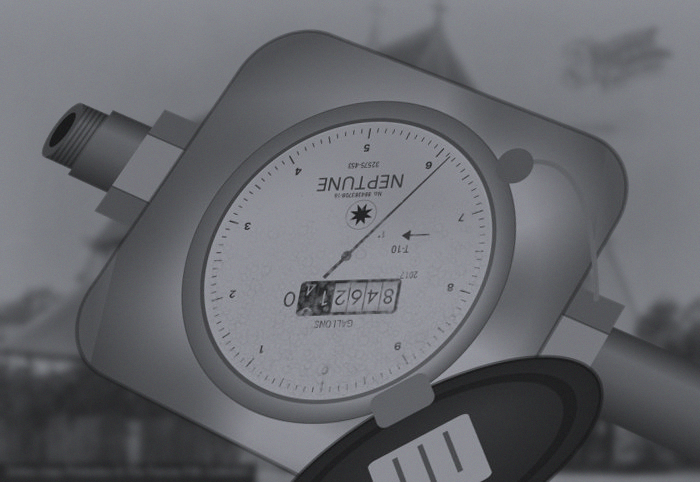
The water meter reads 8462136.1 gal
